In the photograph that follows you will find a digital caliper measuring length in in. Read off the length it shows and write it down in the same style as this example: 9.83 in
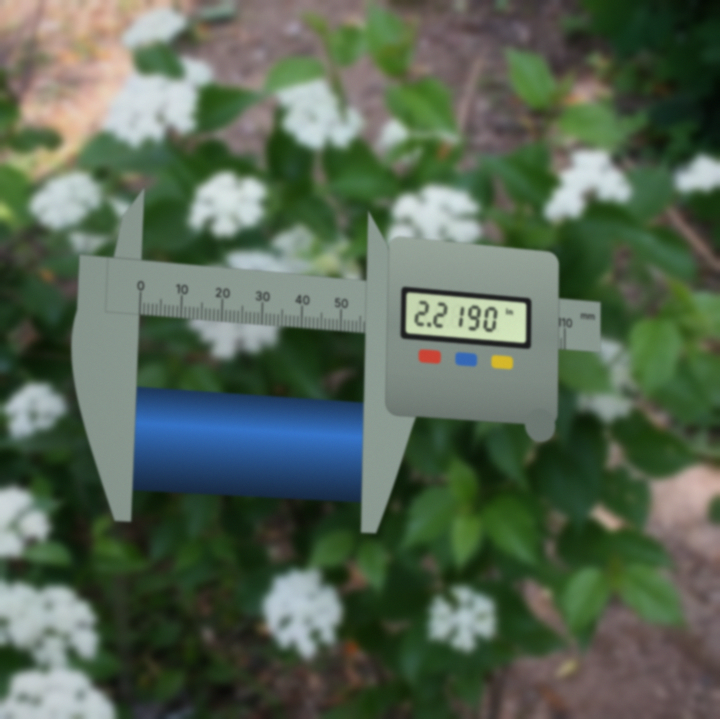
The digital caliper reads 2.2190 in
